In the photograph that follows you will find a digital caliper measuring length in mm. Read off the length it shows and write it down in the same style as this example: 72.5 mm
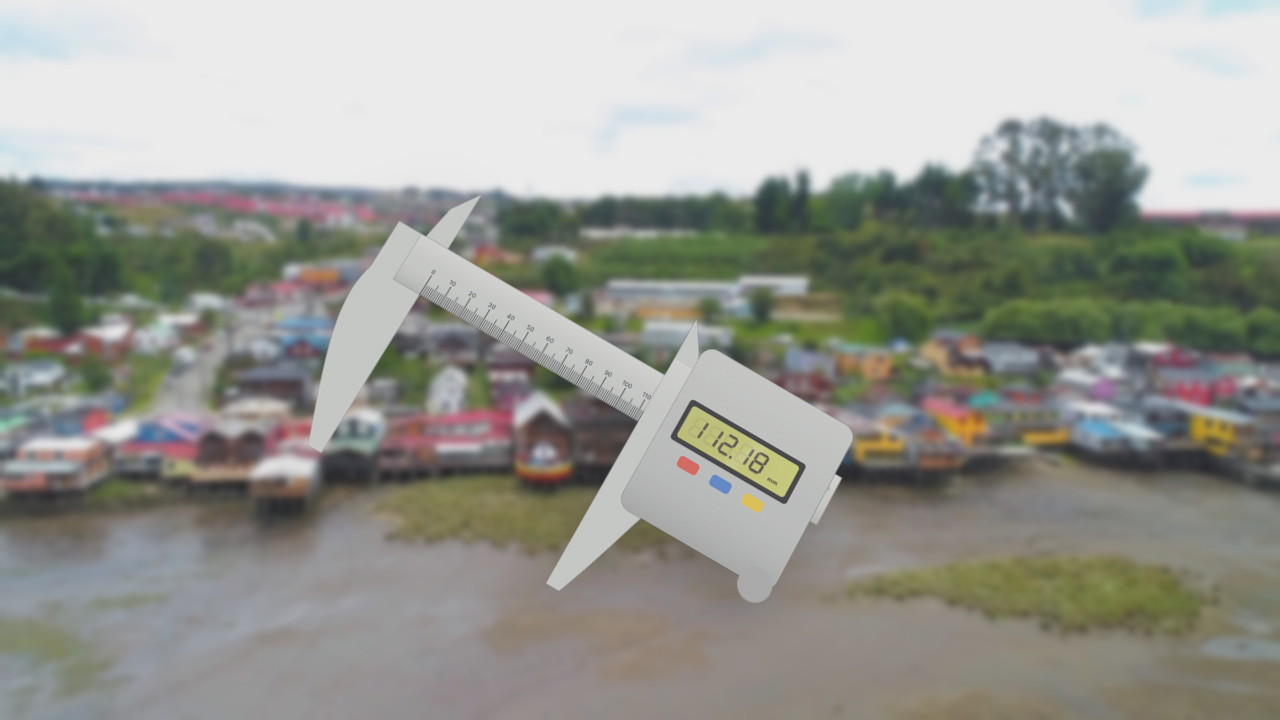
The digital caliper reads 112.18 mm
